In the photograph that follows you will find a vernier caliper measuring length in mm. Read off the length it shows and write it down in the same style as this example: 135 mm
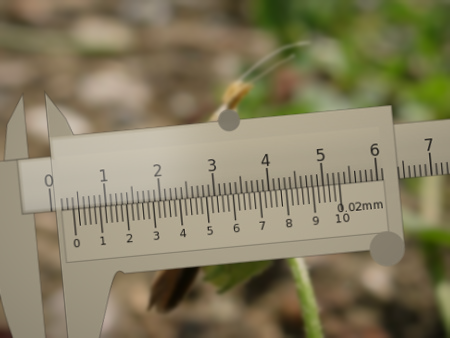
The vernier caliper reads 4.0 mm
